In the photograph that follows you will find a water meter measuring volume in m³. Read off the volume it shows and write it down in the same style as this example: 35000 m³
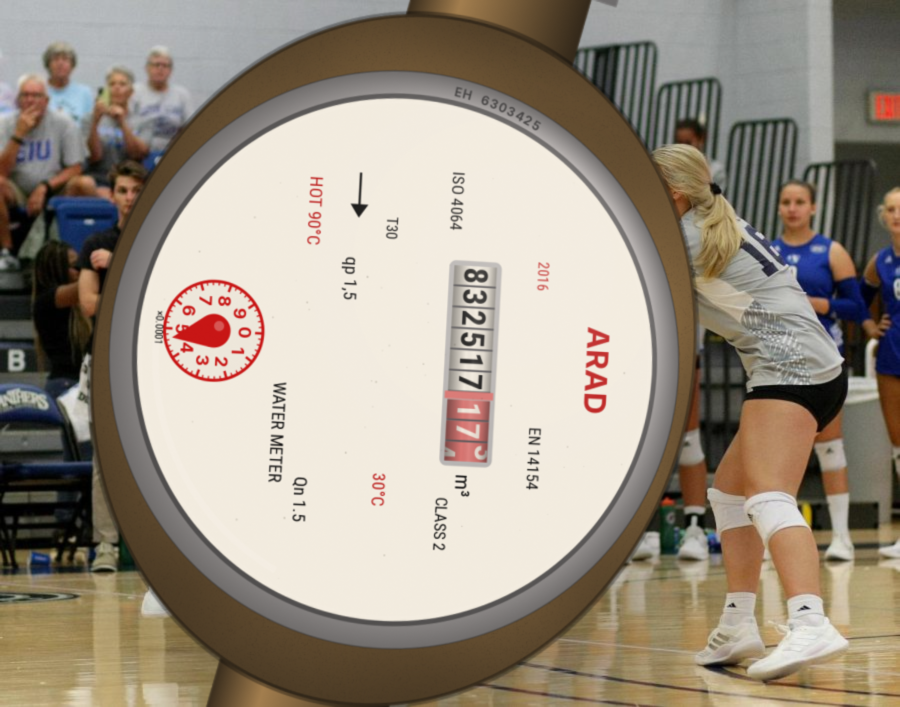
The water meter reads 832517.1734 m³
